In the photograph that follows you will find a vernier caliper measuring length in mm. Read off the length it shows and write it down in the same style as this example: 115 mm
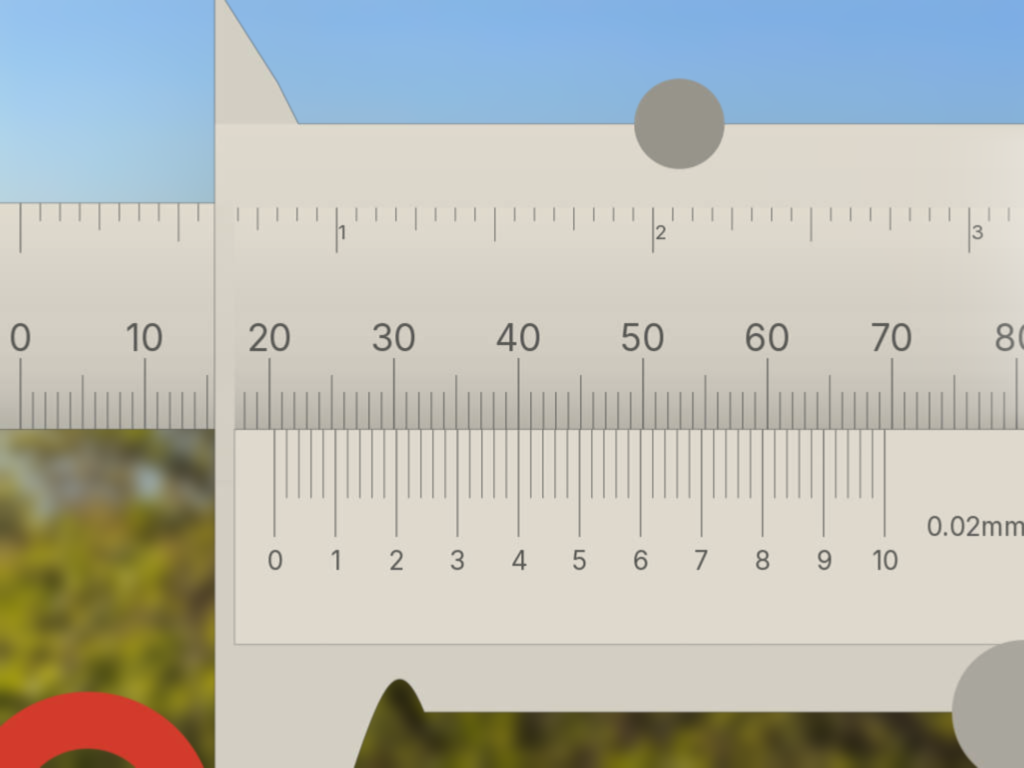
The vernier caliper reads 20.4 mm
